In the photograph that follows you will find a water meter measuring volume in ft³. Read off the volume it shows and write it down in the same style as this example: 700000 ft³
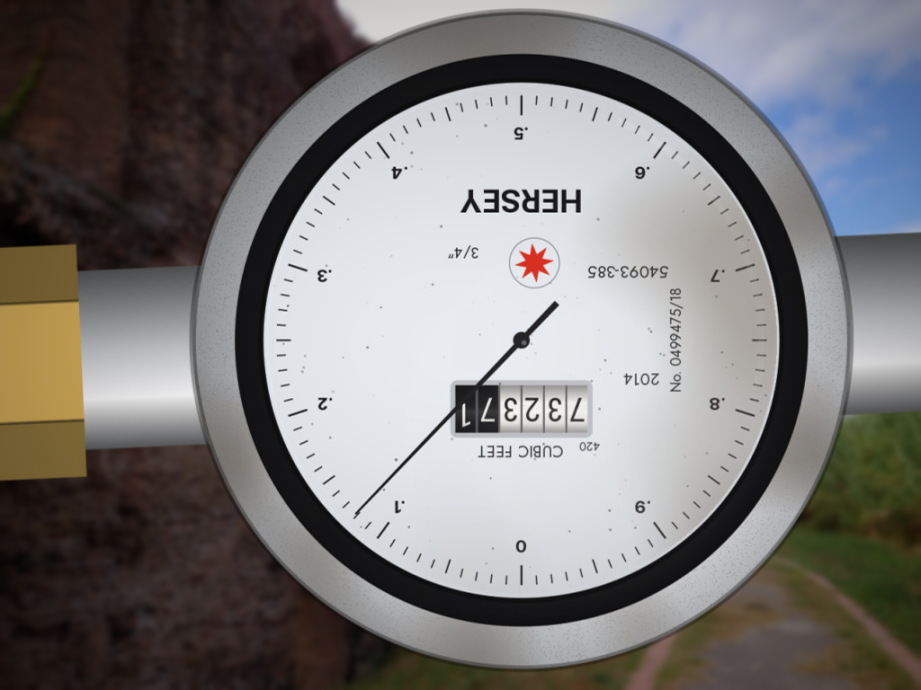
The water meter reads 732371.12 ft³
